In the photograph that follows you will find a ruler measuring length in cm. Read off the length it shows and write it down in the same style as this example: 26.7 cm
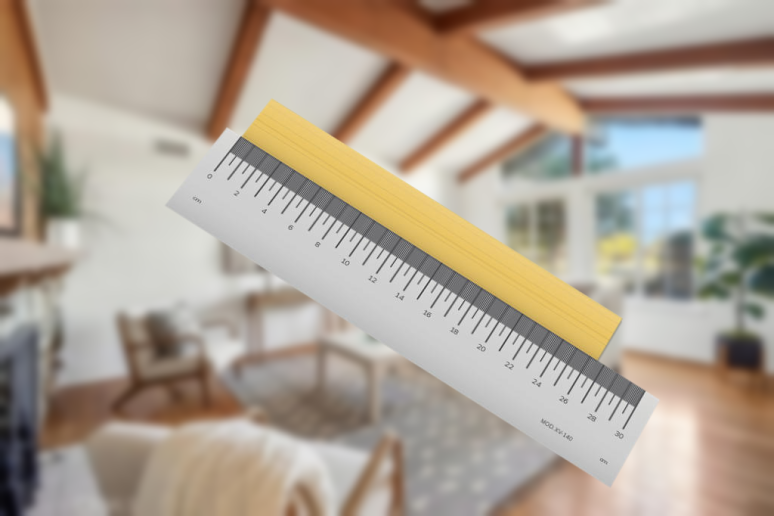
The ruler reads 26.5 cm
